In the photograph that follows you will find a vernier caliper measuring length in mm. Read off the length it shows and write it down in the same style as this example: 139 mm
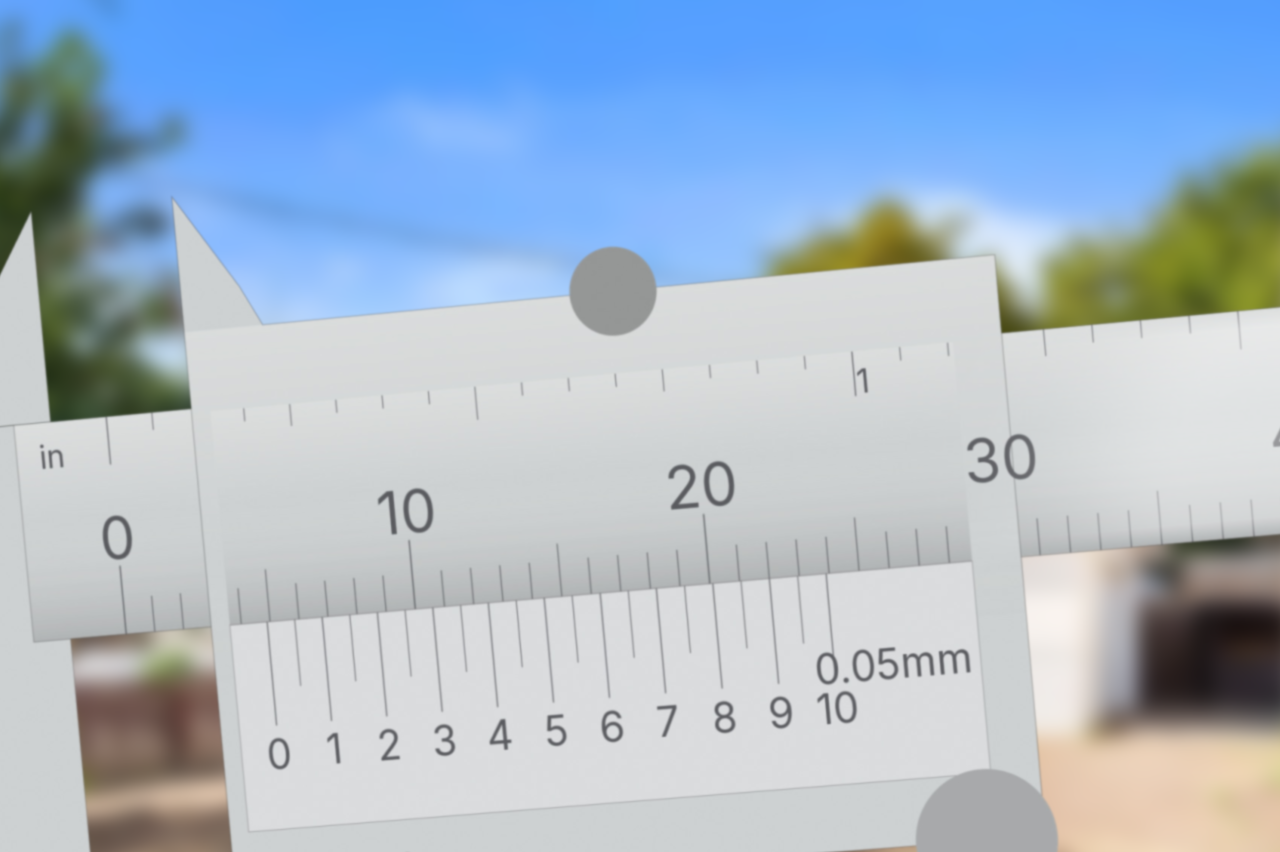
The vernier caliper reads 4.90 mm
